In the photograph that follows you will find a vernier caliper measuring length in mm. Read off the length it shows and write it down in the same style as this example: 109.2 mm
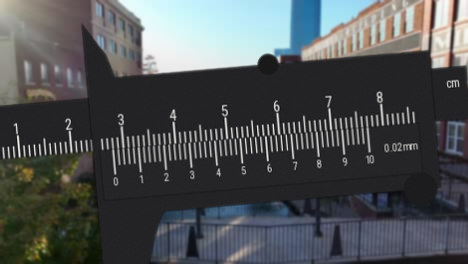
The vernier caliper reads 28.0 mm
